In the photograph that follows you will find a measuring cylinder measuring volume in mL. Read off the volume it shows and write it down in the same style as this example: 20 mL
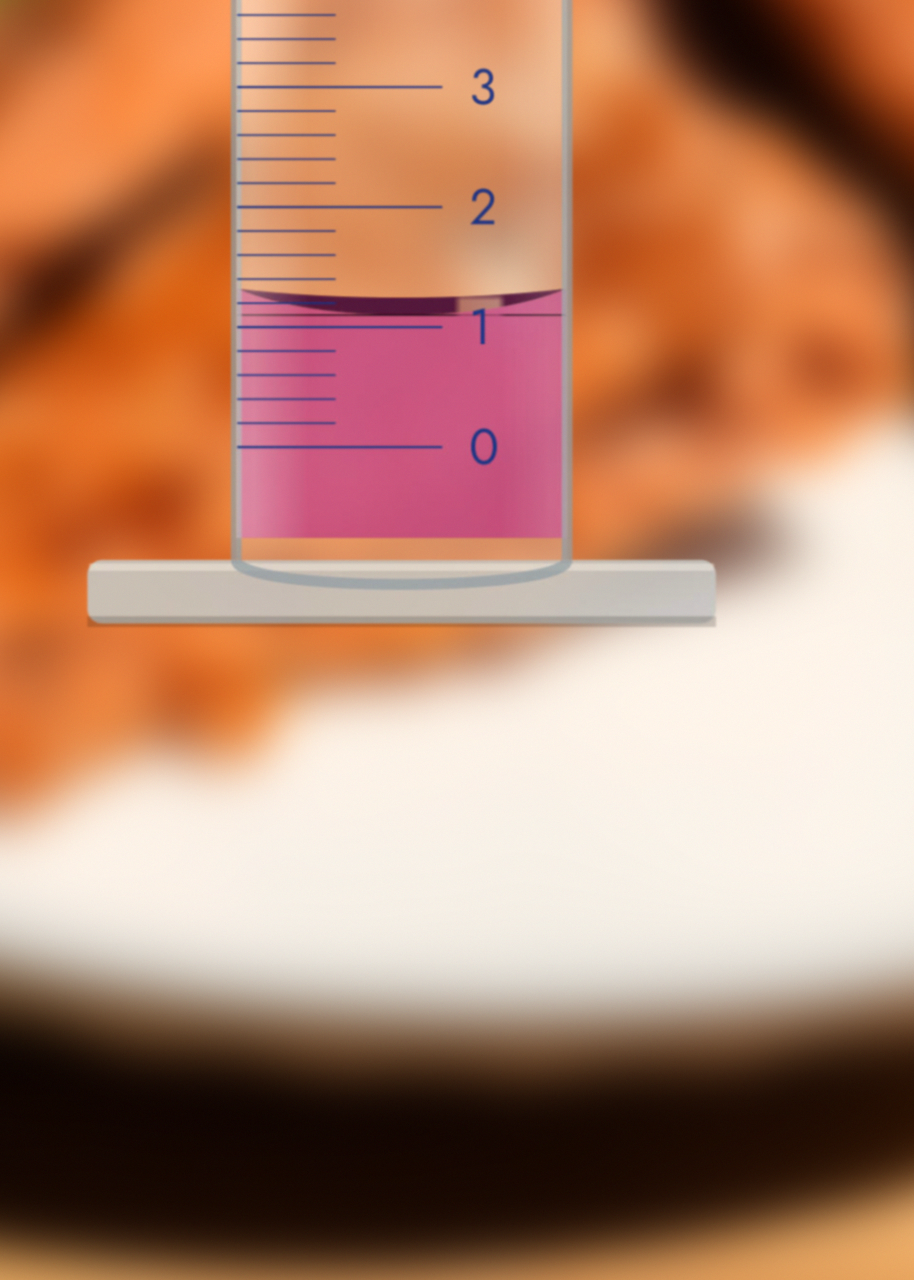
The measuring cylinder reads 1.1 mL
